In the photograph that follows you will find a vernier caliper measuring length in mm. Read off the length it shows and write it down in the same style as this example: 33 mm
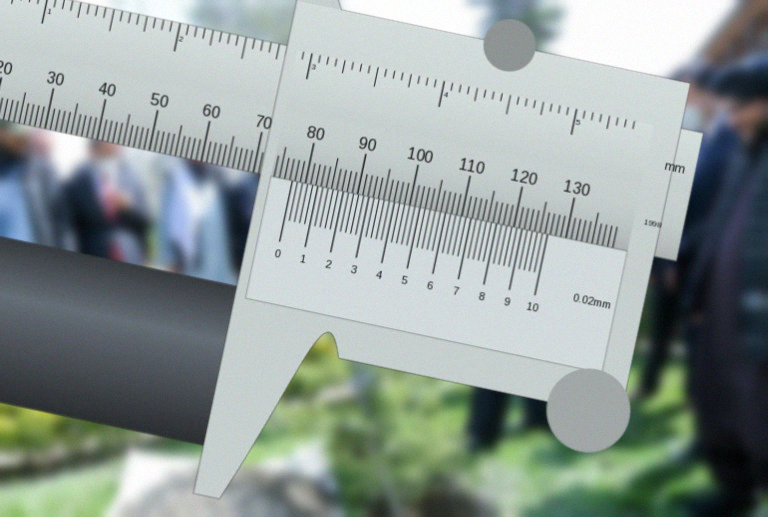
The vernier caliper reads 77.5 mm
